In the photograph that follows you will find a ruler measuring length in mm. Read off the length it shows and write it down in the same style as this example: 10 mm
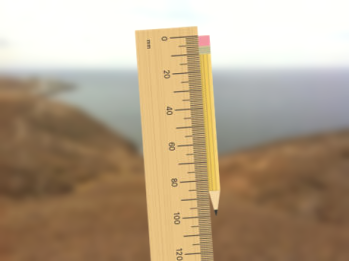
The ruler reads 100 mm
